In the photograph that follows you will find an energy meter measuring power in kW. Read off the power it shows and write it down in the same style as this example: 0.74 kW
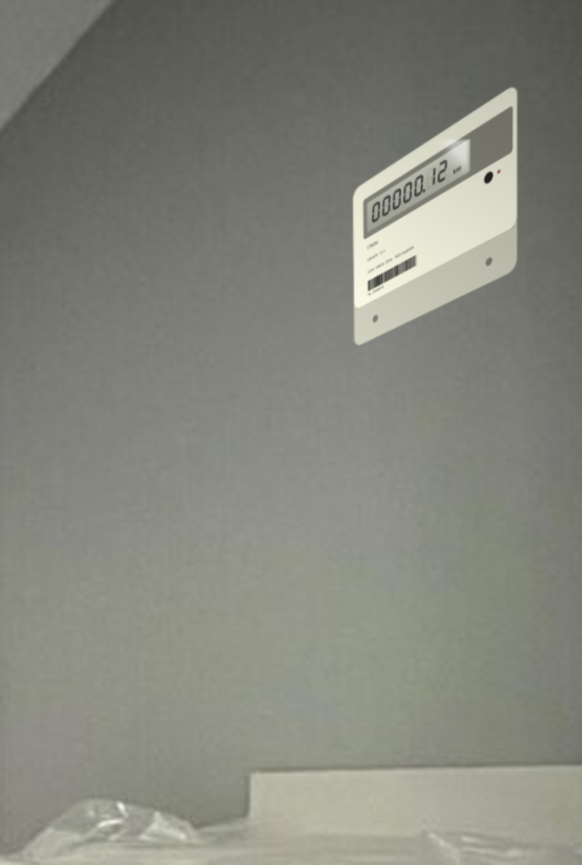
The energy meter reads 0.12 kW
